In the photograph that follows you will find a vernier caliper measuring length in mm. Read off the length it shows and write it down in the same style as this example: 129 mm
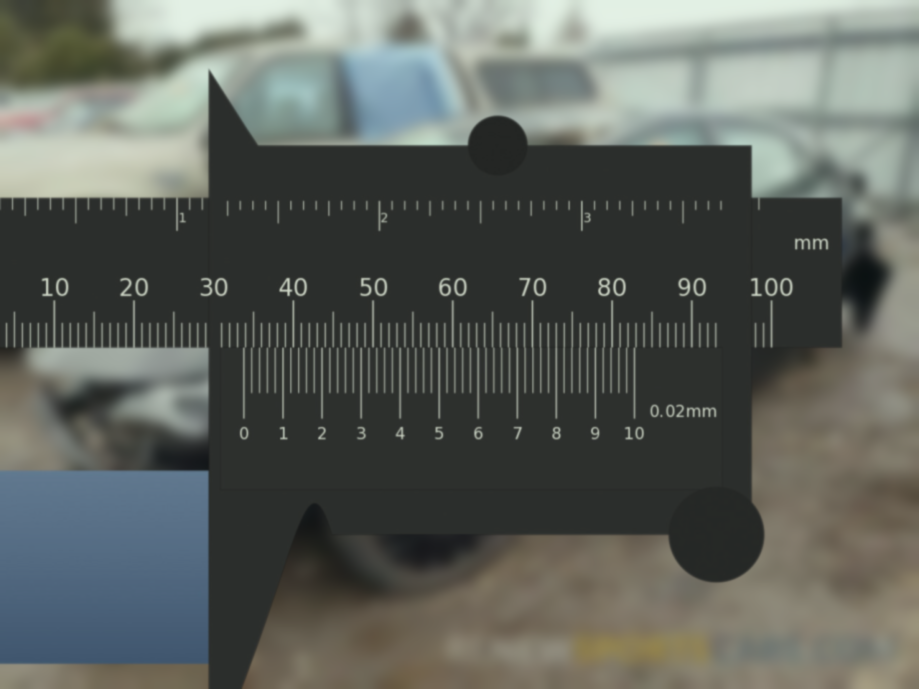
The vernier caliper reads 33.8 mm
